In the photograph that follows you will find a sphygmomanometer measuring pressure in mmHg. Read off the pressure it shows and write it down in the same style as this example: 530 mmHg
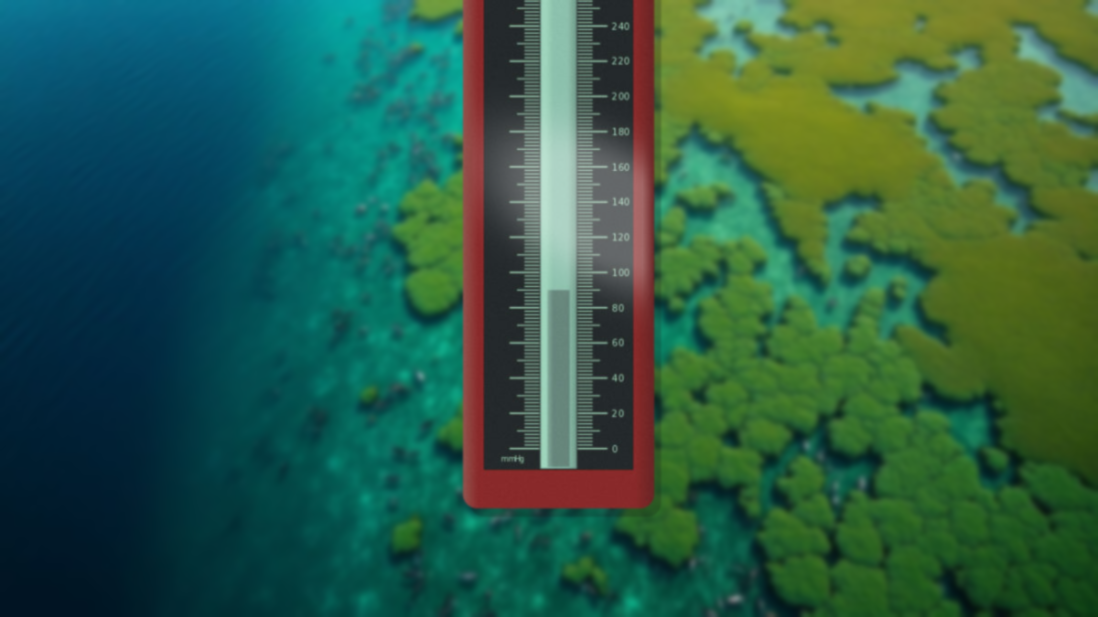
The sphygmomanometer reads 90 mmHg
